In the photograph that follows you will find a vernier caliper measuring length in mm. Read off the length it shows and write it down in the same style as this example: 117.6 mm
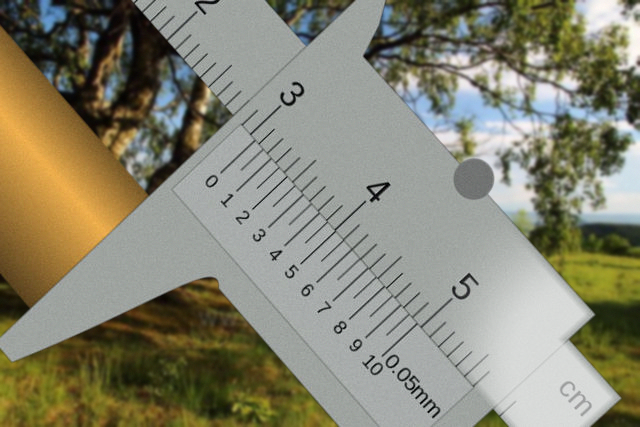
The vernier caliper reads 30.6 mm
